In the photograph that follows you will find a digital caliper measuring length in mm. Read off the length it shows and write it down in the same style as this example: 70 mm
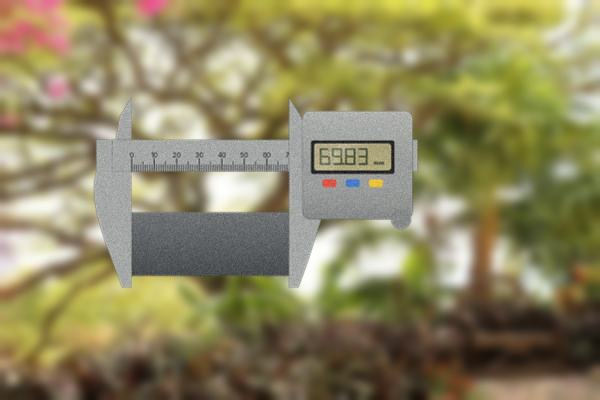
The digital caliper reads 69.83 mm
